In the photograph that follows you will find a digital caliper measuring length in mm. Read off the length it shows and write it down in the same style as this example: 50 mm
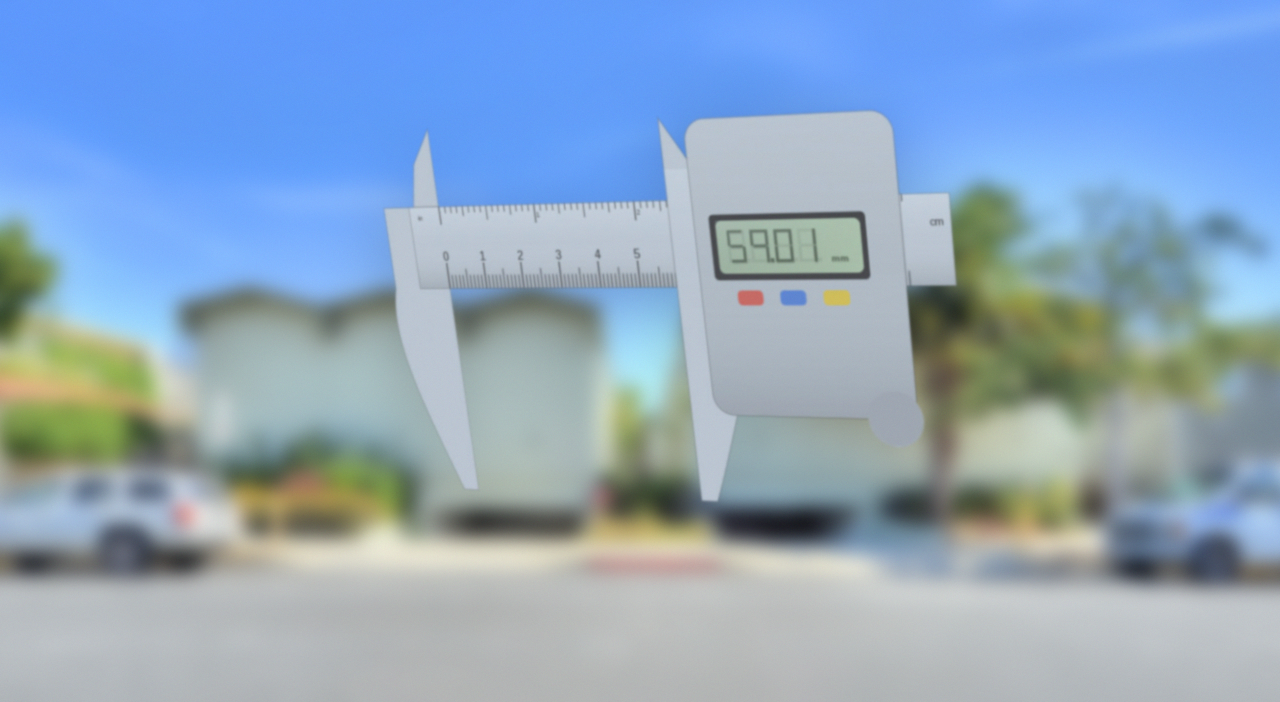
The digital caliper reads 59.01 mm
